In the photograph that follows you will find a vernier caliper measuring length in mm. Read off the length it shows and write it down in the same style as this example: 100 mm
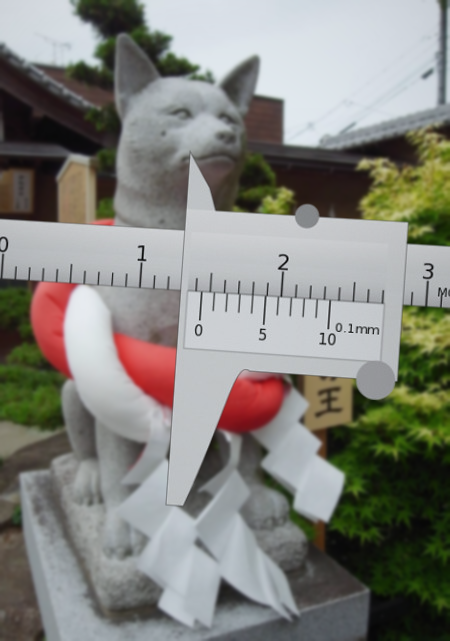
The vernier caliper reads 14.4 mm
